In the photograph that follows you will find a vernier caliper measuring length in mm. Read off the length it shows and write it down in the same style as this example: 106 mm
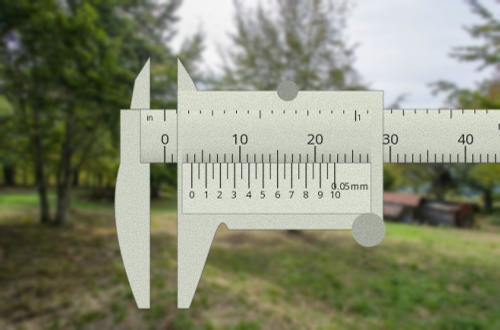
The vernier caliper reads 3.6 mm
